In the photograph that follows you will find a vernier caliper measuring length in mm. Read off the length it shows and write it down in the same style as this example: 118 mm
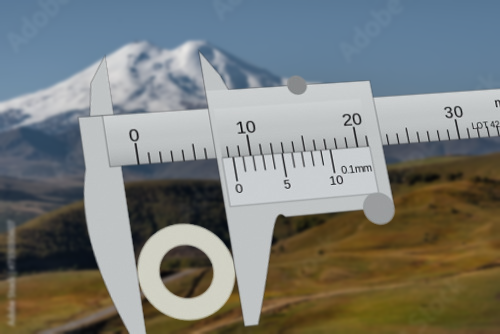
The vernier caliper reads 8.4 mm
